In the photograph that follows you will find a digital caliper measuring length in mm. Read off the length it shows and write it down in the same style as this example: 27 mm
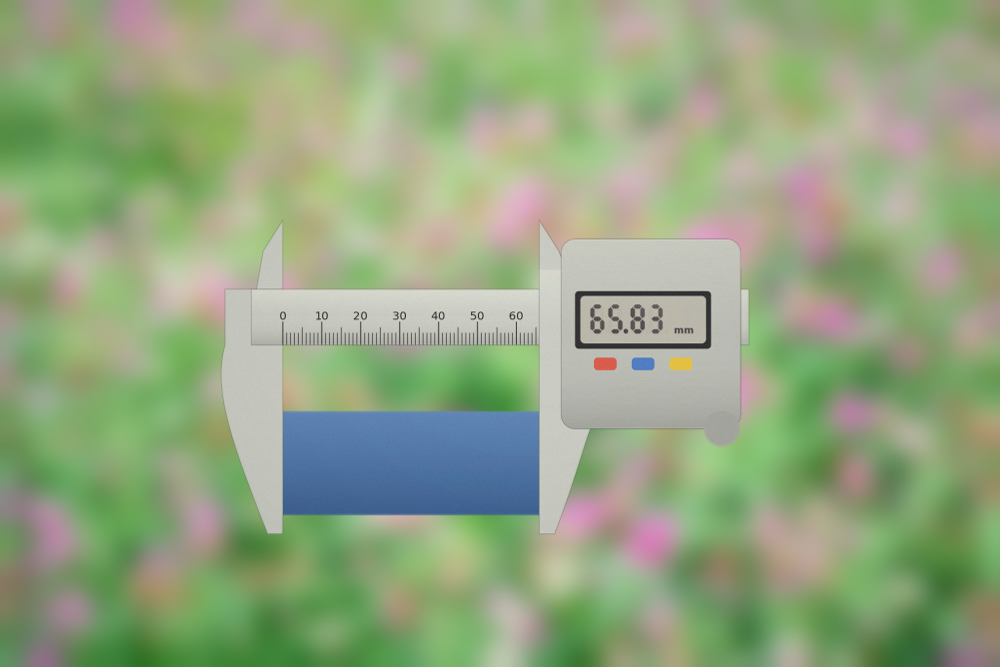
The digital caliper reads 65.83 mm
